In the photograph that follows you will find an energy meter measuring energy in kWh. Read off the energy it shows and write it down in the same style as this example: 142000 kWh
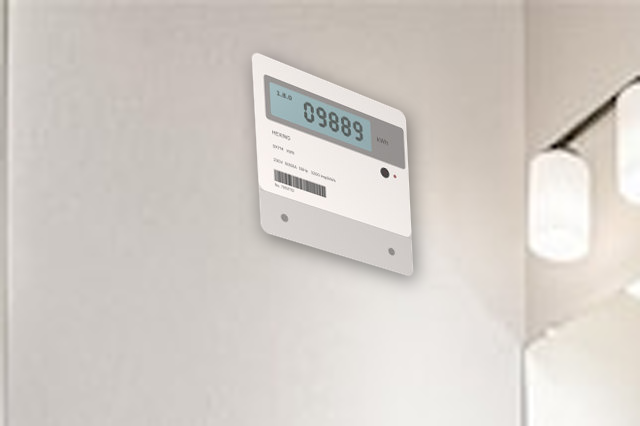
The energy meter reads 9889 kWh
